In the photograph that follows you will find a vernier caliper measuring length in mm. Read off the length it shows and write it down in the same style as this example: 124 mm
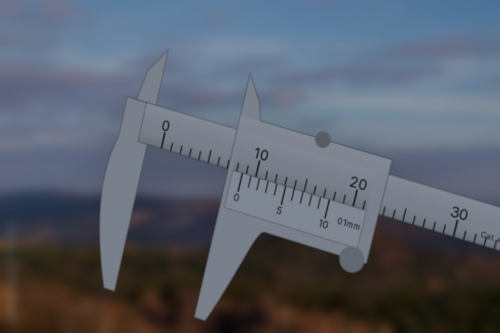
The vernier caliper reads 8.6 mm
